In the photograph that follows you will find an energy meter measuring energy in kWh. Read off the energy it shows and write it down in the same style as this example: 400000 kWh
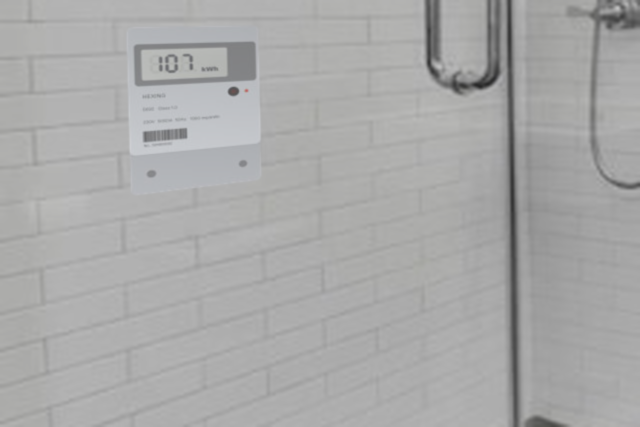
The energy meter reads 107 kWh
